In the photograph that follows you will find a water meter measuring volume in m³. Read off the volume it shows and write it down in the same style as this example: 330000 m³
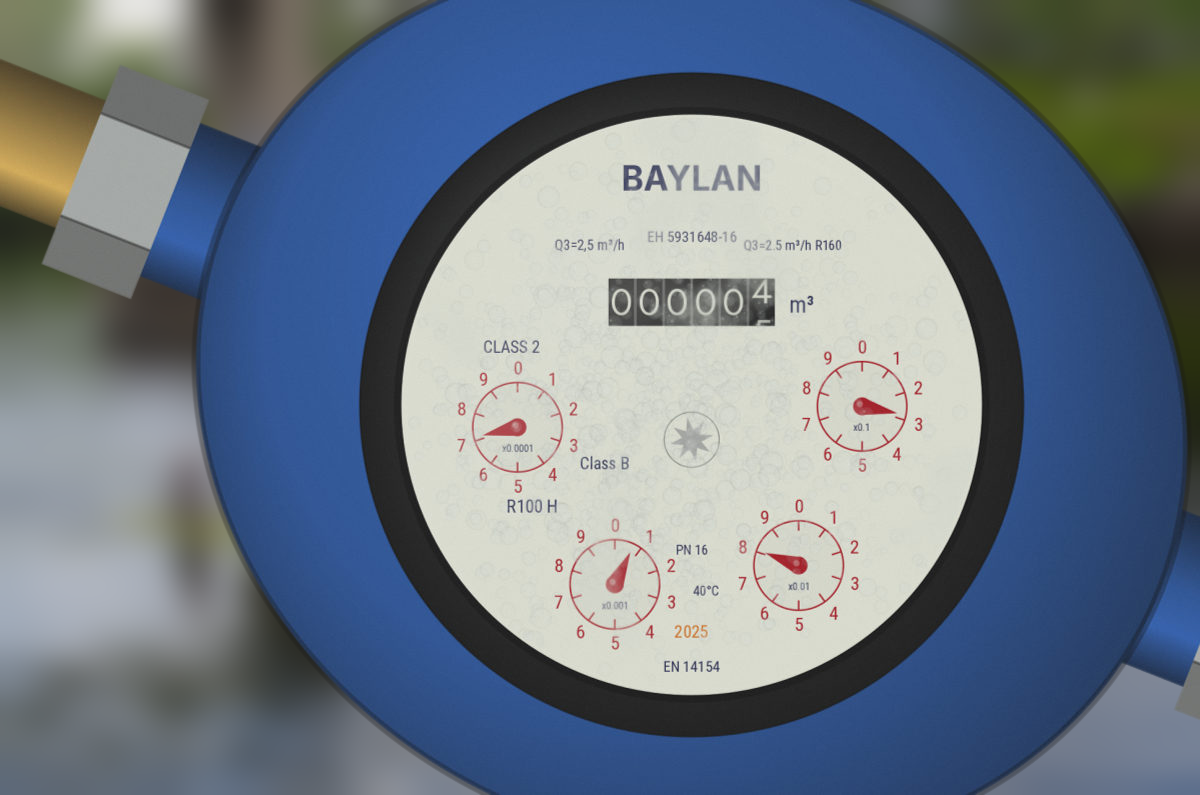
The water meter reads 4.2807 m³
